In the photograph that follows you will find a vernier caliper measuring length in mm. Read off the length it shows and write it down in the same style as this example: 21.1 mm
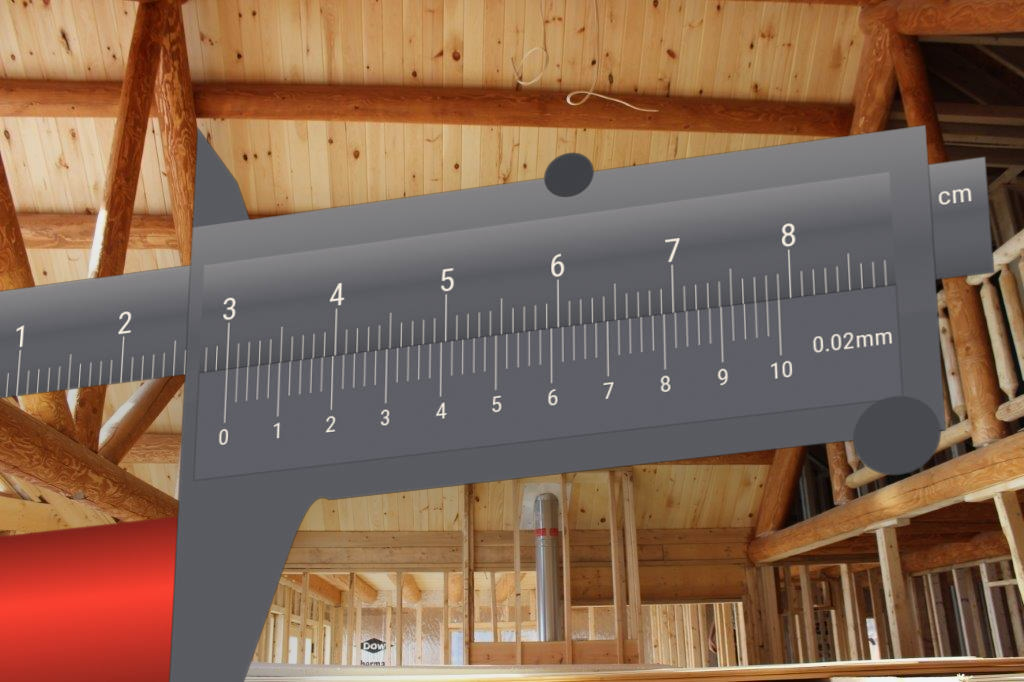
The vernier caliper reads 30.0 mm
